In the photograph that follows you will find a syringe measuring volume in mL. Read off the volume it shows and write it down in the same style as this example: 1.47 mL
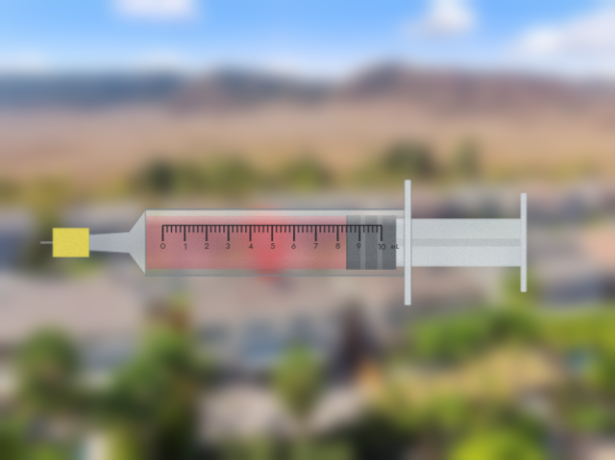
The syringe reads 8.4 mL
